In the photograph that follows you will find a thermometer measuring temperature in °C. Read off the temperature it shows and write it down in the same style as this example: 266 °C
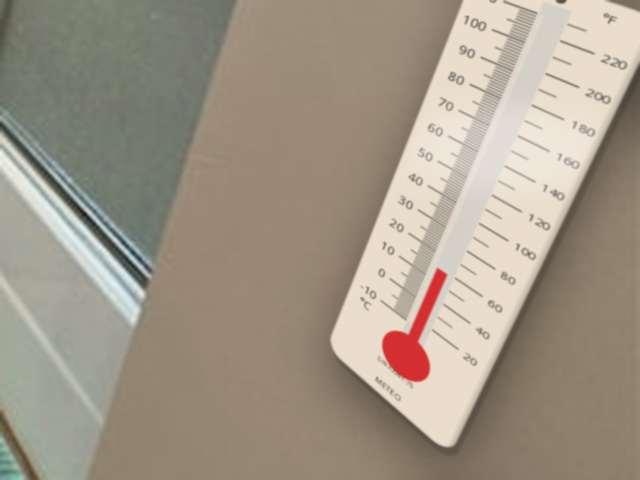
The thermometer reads 15 °C
